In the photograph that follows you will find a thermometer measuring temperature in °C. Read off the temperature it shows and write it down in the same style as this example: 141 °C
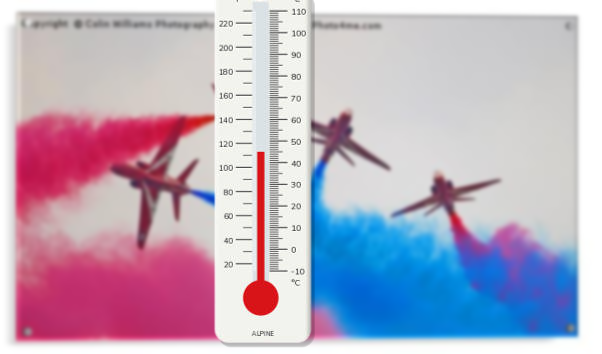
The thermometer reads 45 °C
